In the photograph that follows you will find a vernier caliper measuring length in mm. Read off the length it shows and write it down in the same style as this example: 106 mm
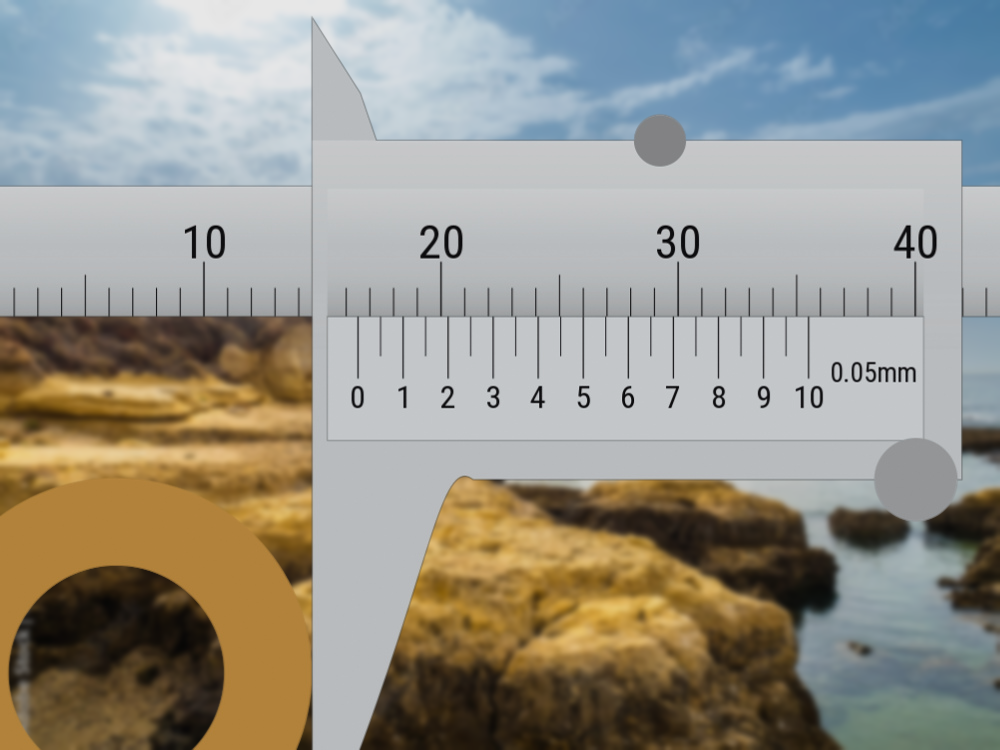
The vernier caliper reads 16.50 mm
